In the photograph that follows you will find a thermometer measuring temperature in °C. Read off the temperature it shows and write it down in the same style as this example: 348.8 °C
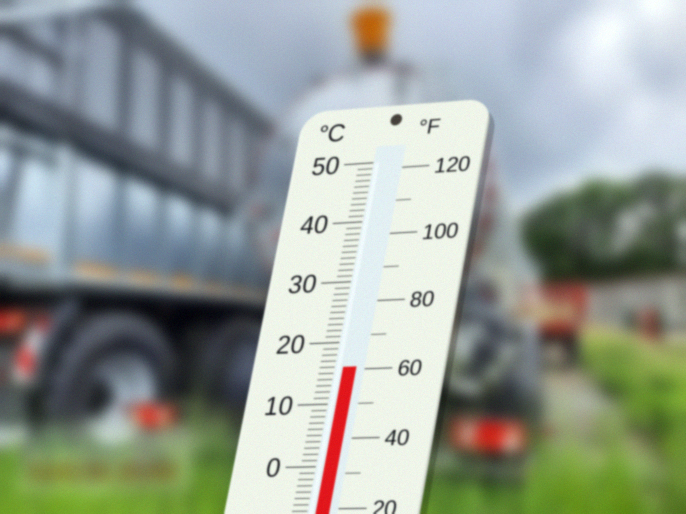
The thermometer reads 16 °C
